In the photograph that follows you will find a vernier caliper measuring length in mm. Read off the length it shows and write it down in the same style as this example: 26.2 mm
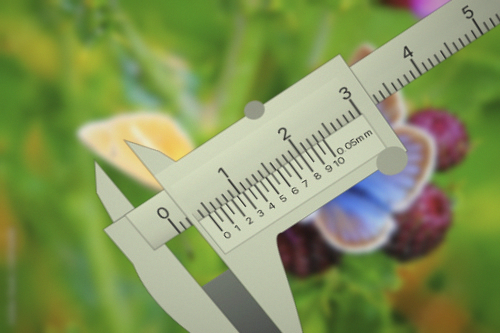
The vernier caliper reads 4.8 mm
